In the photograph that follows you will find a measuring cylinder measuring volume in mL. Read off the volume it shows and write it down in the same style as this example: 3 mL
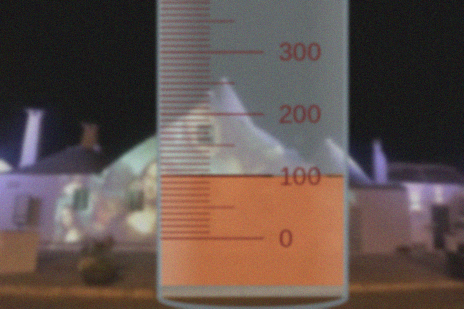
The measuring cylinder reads 100 mL
